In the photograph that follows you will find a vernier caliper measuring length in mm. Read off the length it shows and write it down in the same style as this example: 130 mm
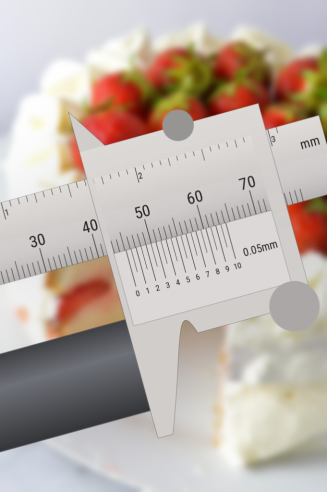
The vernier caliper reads 45.2 mm
